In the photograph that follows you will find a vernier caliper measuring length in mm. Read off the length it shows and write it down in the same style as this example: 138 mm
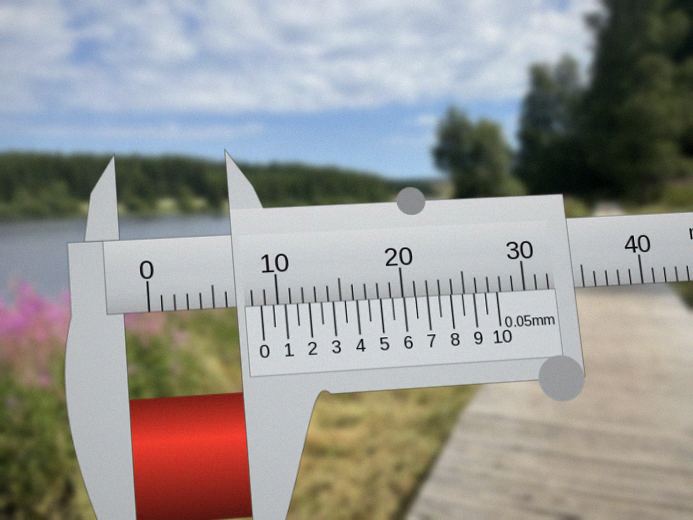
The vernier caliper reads 8.7 mm
